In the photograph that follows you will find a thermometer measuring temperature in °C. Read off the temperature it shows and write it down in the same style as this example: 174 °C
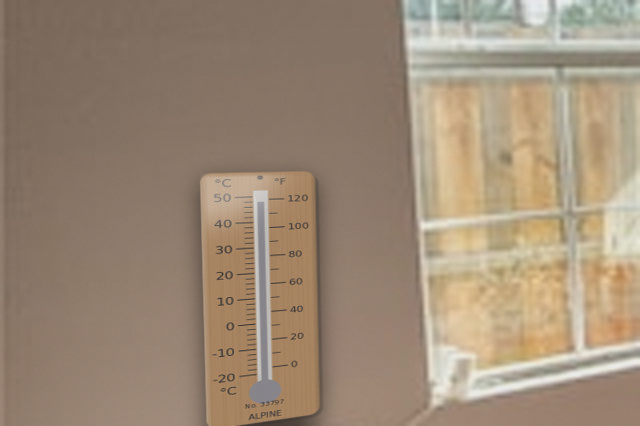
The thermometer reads 48 °C
